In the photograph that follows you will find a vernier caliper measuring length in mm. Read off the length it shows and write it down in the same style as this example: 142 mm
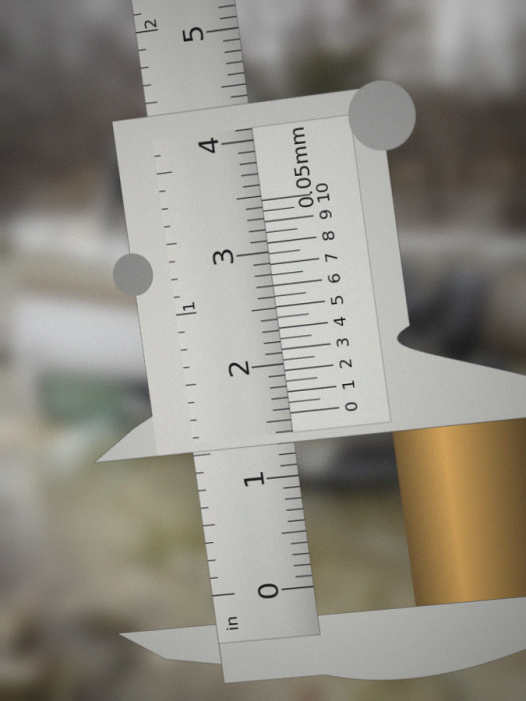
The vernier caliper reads 15.6 mm
